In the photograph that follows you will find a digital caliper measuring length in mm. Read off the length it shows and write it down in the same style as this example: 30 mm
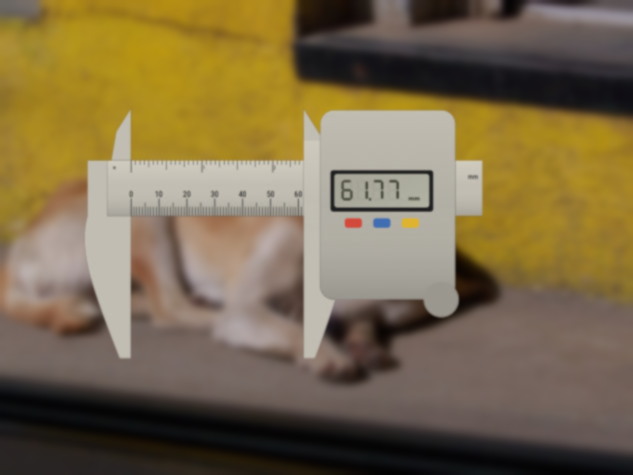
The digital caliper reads 61.77 mm
